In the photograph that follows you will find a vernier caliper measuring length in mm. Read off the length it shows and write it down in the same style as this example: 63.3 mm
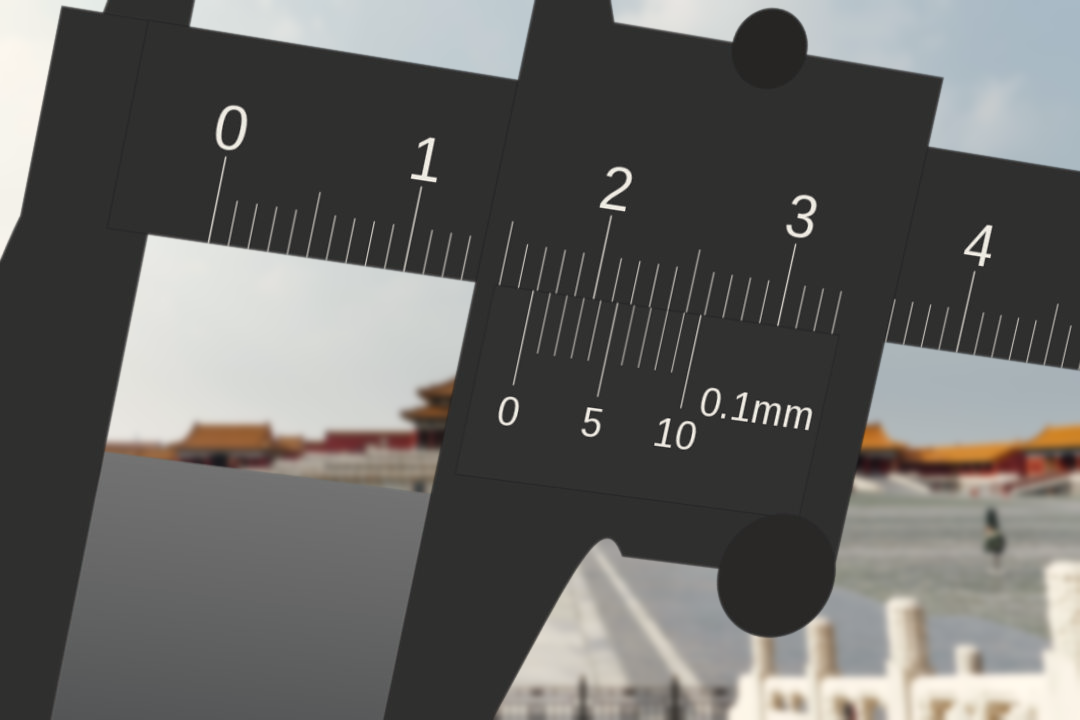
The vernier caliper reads 16.8 mm
